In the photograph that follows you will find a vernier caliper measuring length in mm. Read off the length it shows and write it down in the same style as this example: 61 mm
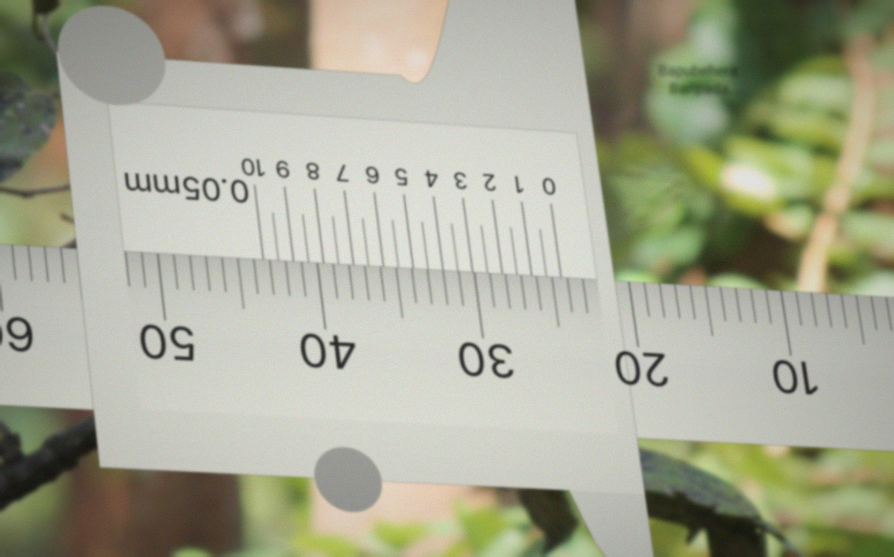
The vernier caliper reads 24.4 mm
